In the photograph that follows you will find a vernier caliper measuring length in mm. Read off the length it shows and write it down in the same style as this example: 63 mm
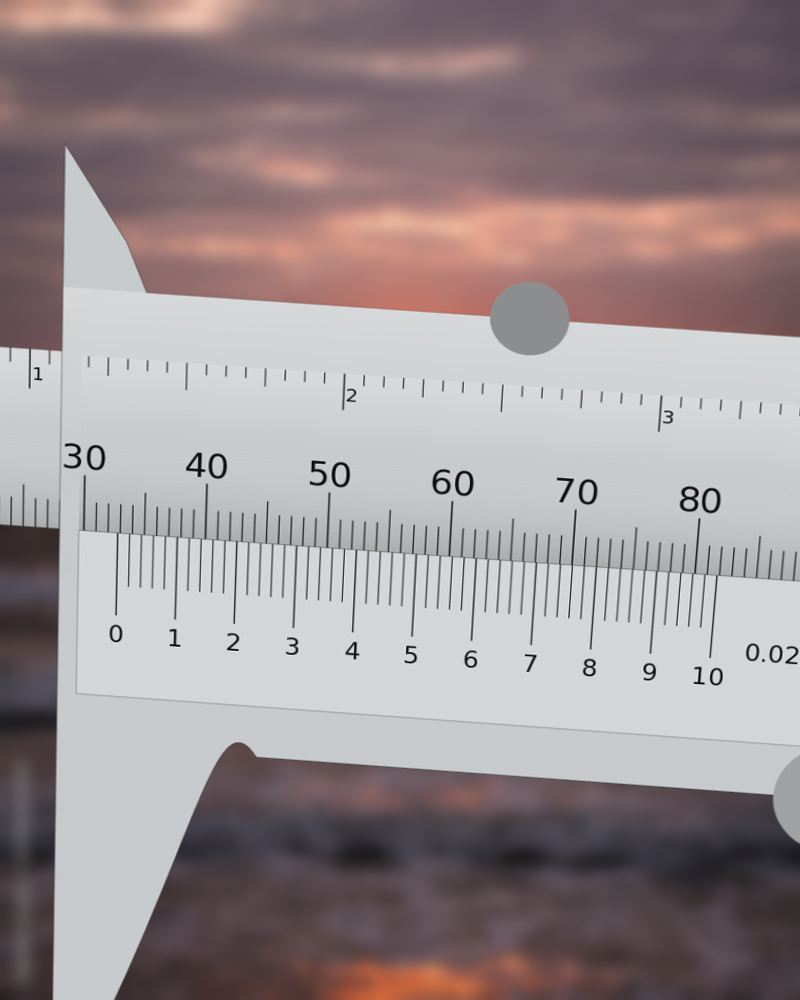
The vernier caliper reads 32.8 mm
